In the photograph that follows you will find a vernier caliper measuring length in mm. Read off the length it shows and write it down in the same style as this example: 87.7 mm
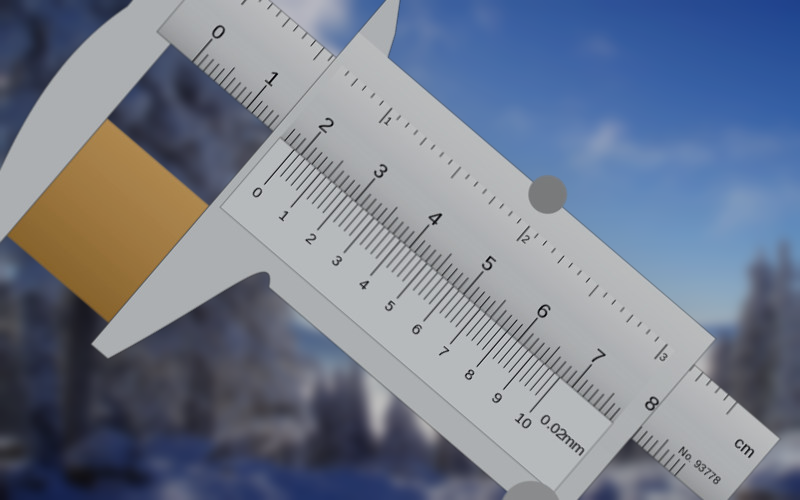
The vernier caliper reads 18.8 mm
